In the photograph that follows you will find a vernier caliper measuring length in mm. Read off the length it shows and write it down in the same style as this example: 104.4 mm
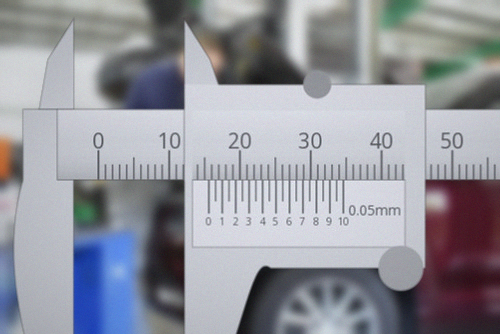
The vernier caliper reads 15.6 mm
